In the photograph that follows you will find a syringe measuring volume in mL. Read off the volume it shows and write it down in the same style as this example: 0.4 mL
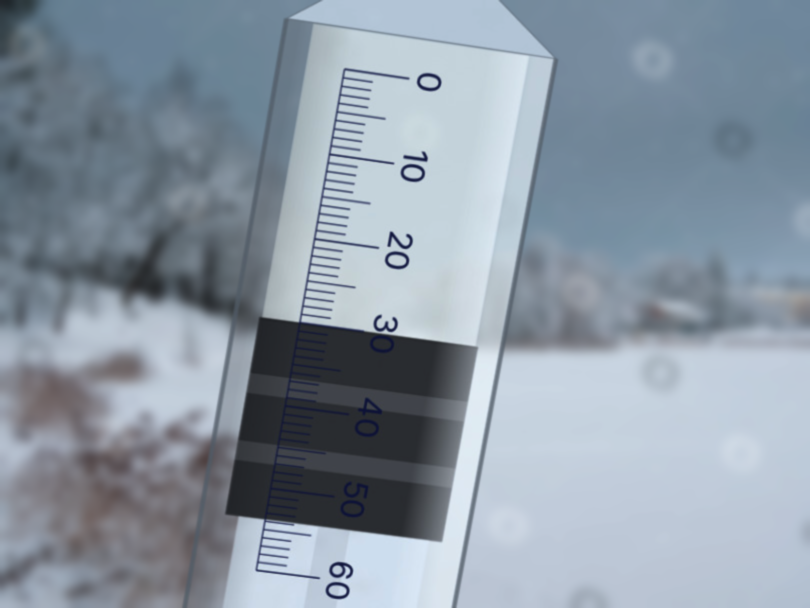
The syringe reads 30 mL
